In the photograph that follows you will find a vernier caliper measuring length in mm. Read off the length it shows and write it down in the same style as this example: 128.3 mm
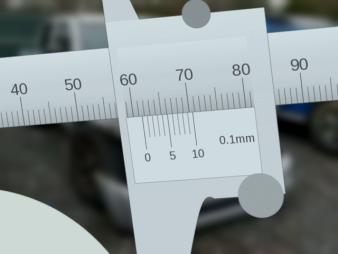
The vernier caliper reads 61.6 mm
